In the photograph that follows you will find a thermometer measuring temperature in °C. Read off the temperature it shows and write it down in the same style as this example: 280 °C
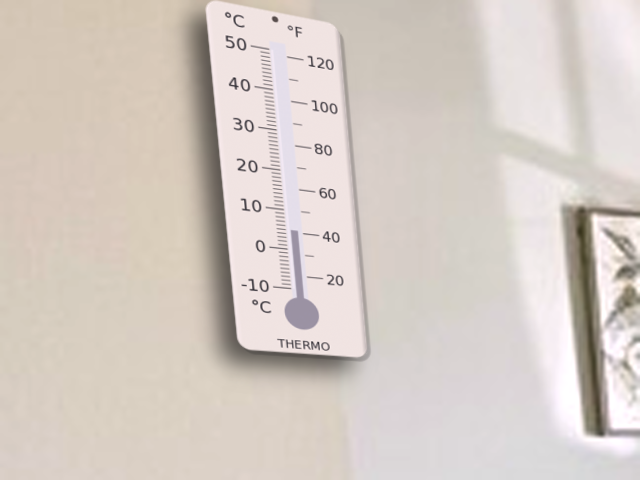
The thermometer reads 5 °C
